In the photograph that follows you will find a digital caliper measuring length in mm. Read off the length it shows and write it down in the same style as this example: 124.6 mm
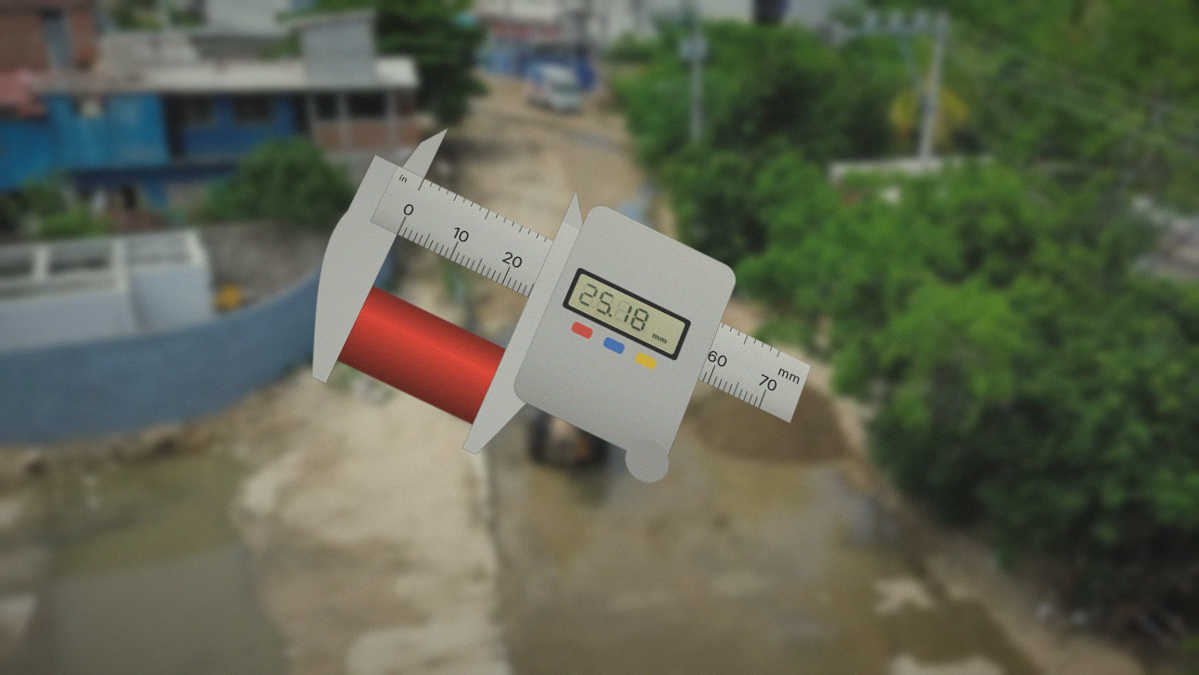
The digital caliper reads 25.18 mm
